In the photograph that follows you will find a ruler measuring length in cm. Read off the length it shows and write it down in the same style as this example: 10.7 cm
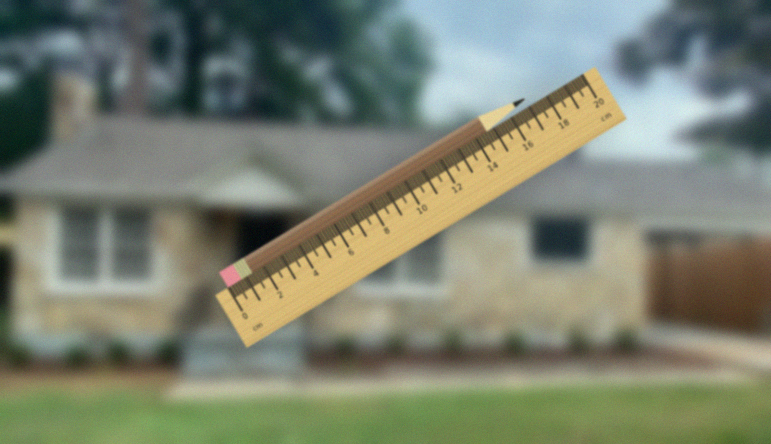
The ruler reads 17 cm
